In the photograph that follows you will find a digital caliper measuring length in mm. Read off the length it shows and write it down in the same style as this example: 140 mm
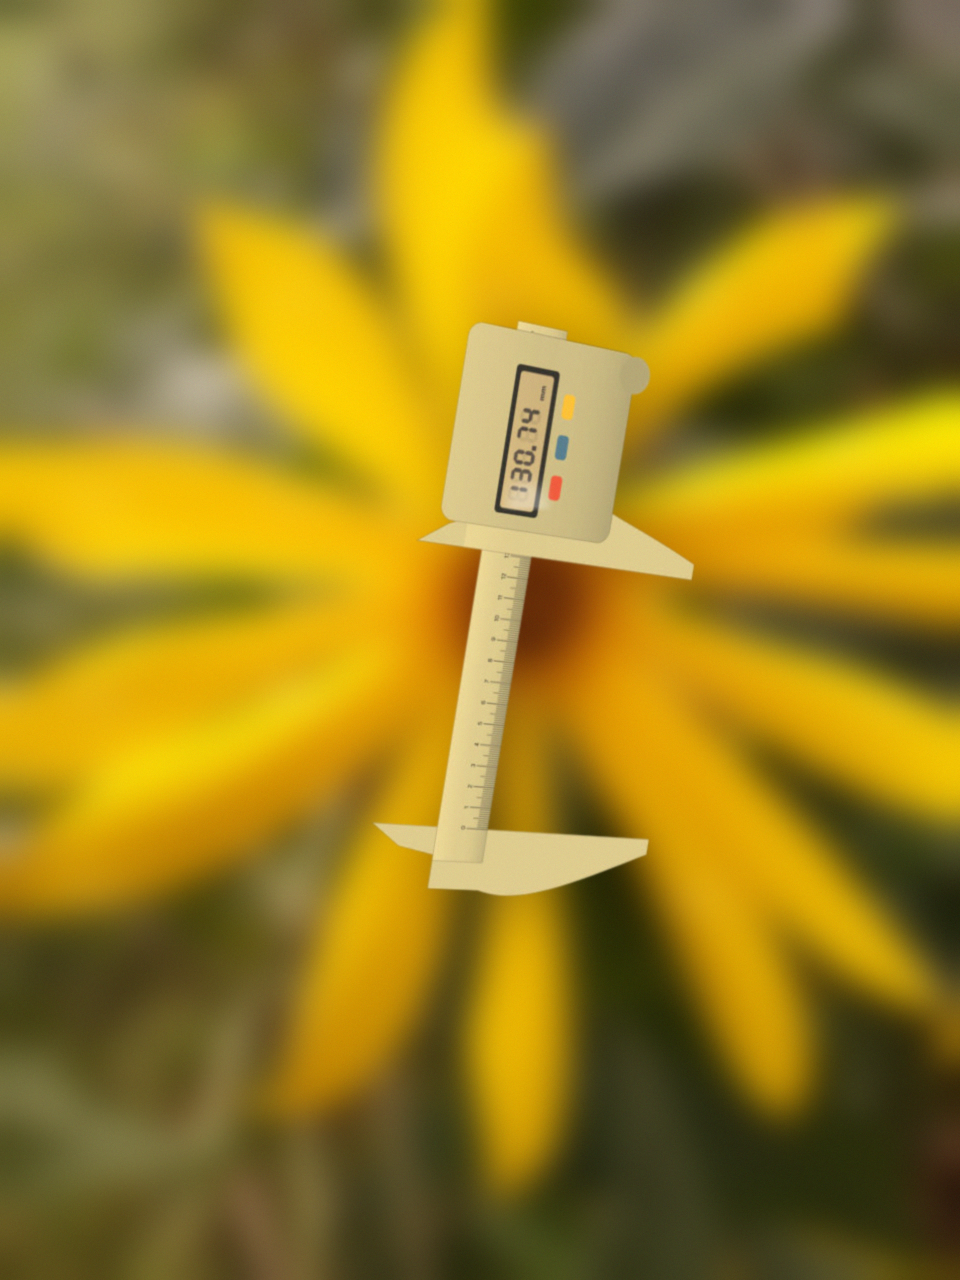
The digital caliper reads 130.74 mm
